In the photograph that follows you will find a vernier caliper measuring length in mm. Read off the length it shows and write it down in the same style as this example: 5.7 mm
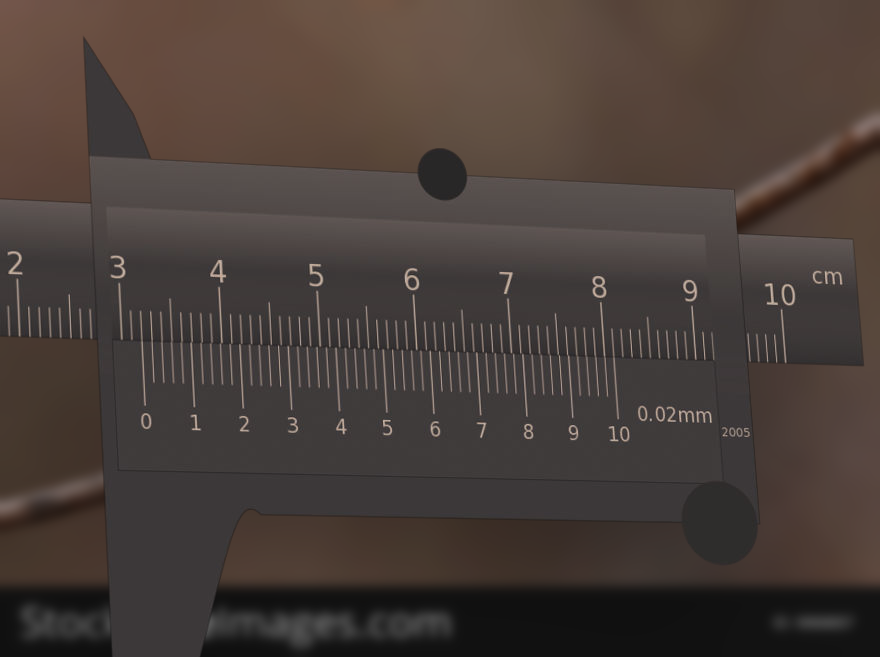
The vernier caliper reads 32.0 mm
